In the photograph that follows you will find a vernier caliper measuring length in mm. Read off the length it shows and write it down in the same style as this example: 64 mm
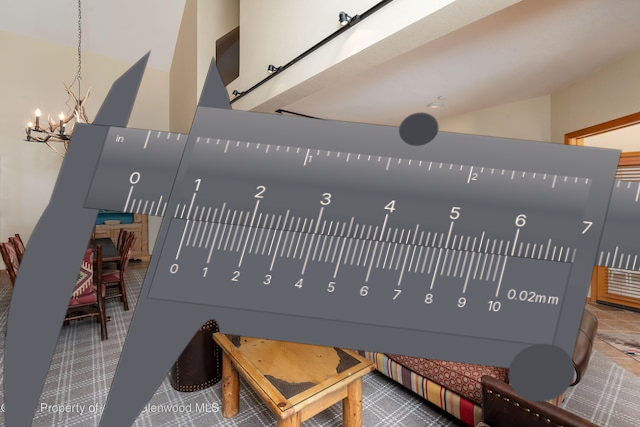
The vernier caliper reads 10.2 mm
